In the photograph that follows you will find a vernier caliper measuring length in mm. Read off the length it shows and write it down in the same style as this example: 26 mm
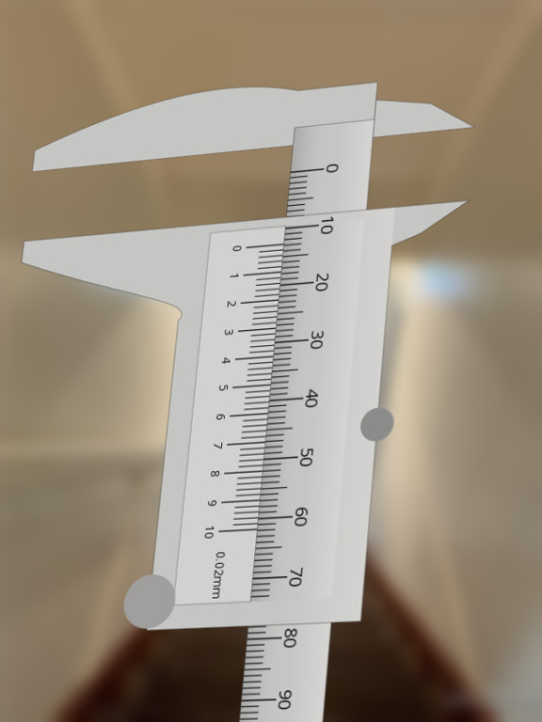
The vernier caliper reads 12.8 mm
